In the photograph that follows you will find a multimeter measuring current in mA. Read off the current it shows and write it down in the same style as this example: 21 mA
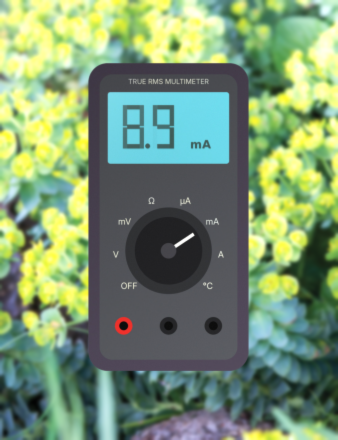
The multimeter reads 8.9 mA
